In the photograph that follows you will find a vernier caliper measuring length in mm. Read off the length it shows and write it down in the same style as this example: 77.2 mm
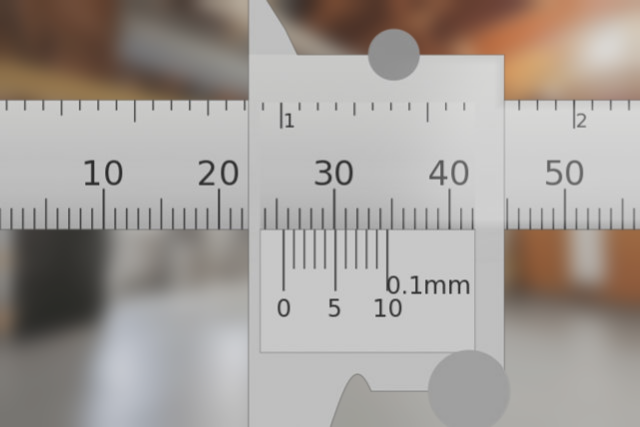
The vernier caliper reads 25.6 mm
